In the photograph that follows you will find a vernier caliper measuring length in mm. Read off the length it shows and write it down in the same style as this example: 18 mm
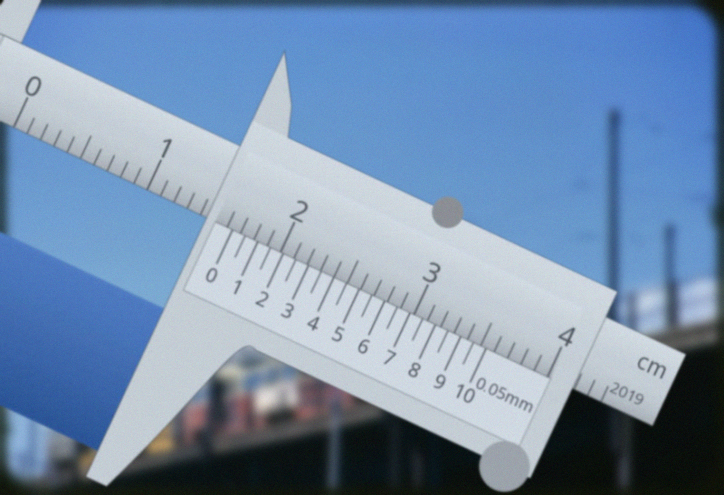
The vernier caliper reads 16.4 mm
